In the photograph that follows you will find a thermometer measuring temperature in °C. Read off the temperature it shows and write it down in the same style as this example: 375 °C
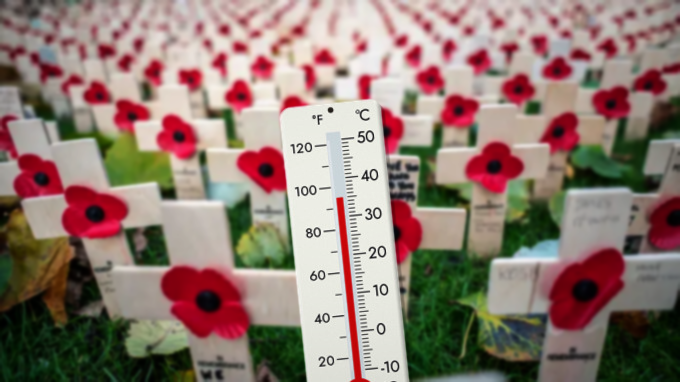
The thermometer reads 35 °C
